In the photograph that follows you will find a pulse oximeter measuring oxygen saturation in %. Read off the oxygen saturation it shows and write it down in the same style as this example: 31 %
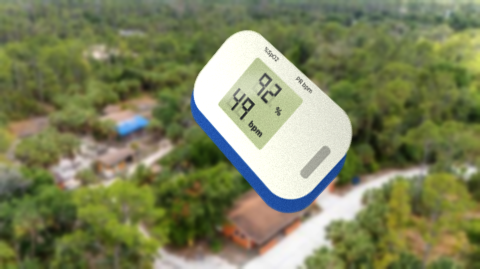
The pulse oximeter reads 92 %
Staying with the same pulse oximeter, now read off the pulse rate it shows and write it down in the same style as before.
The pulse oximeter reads 49 bpm
